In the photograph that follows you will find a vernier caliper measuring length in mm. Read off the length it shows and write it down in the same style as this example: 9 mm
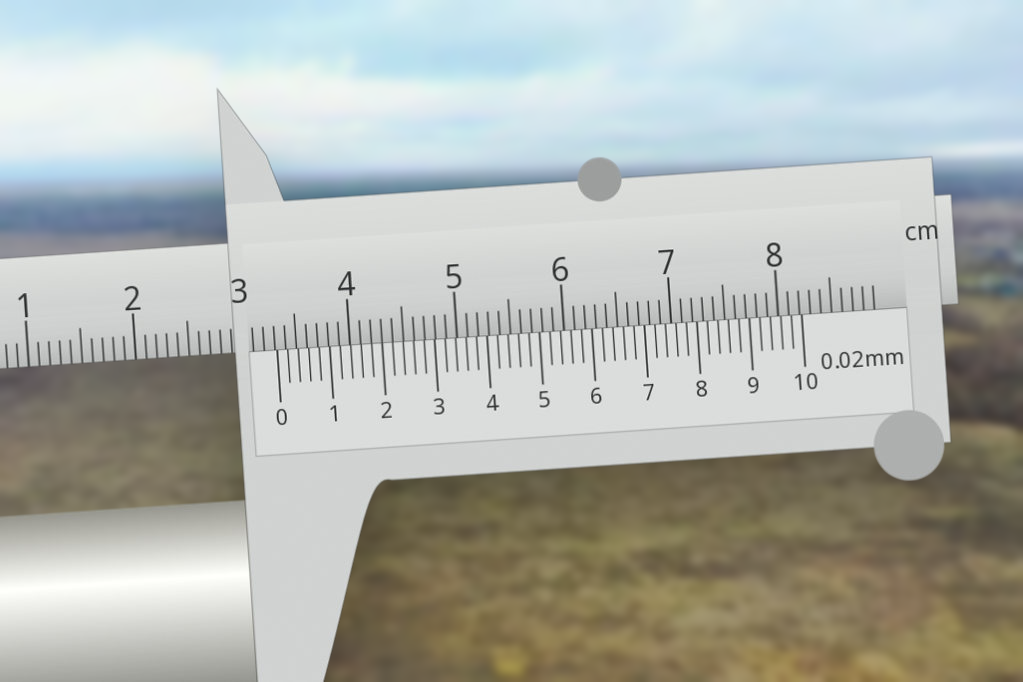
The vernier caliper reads 33.2 mm
